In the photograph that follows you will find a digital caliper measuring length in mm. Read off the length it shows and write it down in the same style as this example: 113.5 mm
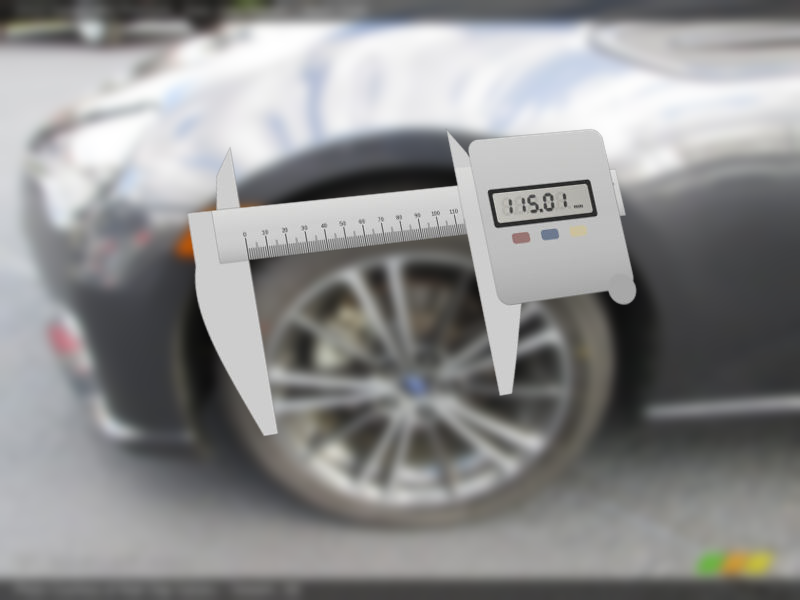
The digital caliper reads 115.01 mm
